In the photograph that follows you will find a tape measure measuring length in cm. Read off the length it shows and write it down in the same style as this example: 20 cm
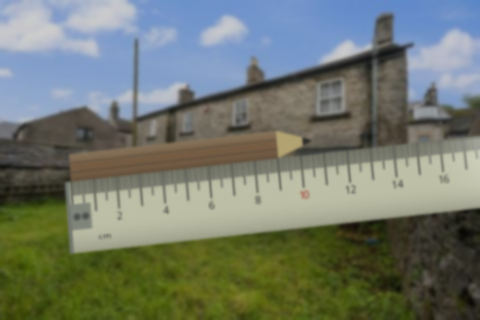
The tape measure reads 10.5 cm
